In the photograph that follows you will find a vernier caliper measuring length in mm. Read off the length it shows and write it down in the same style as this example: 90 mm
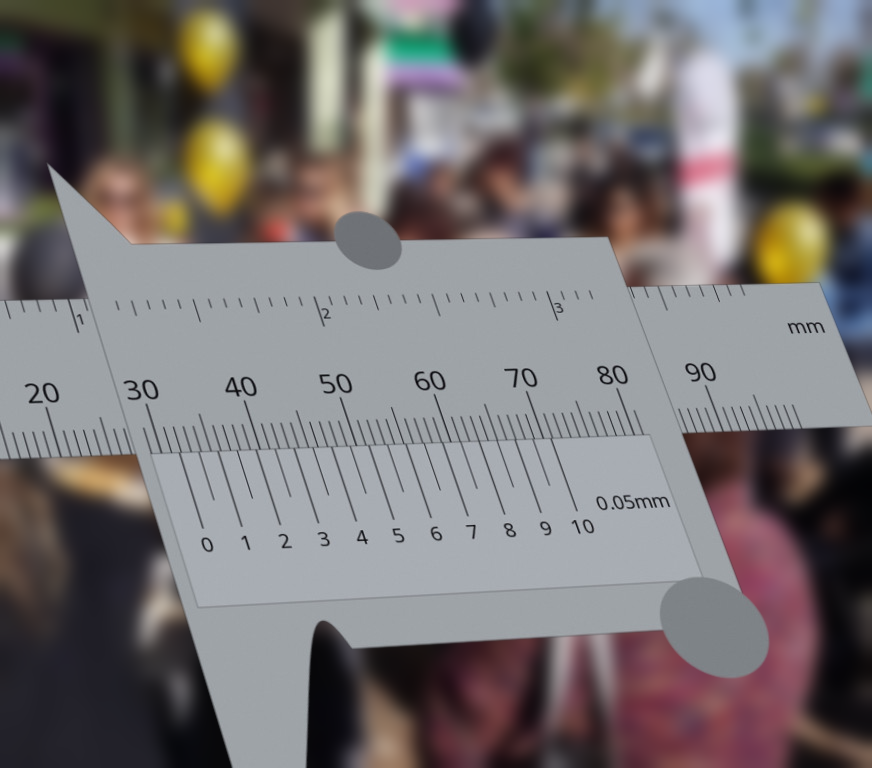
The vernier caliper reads 31.8 mm
